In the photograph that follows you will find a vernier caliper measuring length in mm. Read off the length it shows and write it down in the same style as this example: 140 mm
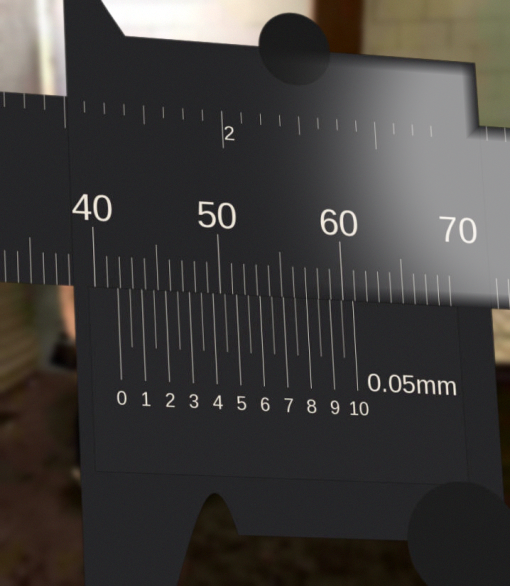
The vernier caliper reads 41.8 mm
